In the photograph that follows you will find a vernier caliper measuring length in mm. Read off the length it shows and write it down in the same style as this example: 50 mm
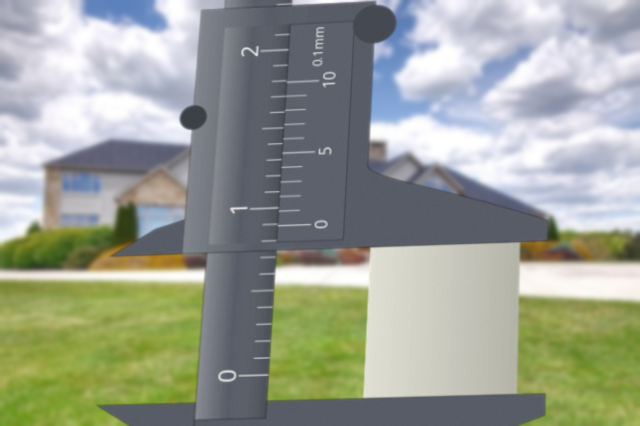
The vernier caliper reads 8.9 mm
